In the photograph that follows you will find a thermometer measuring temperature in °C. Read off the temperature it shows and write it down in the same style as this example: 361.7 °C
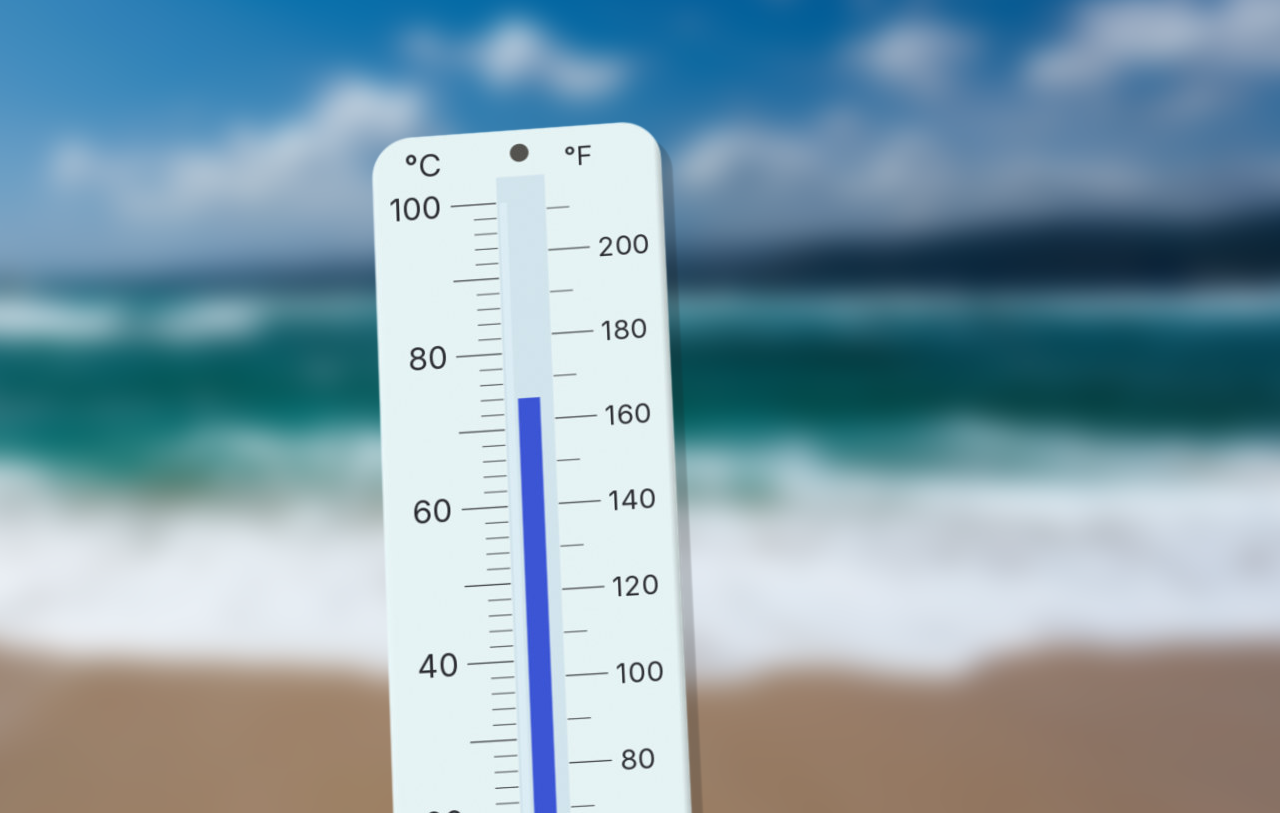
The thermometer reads 74 °C
